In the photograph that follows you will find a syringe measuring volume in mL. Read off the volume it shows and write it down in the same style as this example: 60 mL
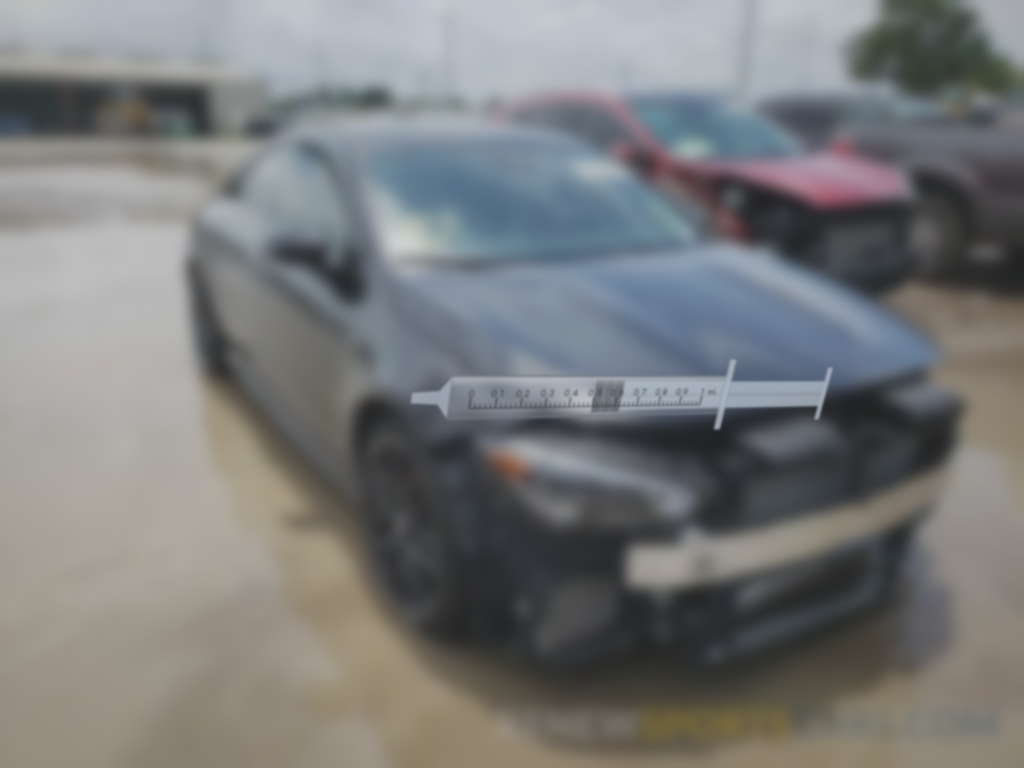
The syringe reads 0.5 mL
